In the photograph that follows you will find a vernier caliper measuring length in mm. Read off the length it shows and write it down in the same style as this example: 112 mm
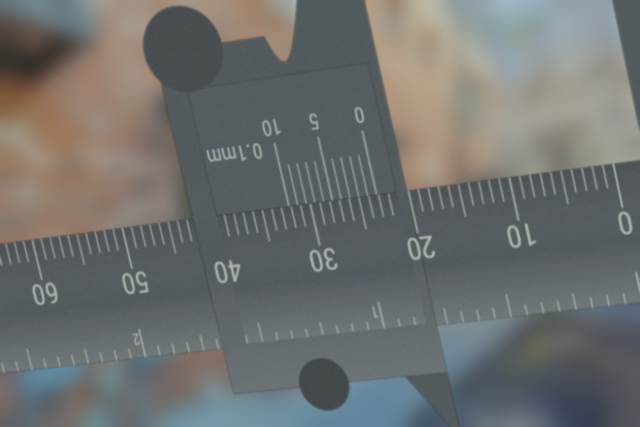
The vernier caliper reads 23.2 mm
